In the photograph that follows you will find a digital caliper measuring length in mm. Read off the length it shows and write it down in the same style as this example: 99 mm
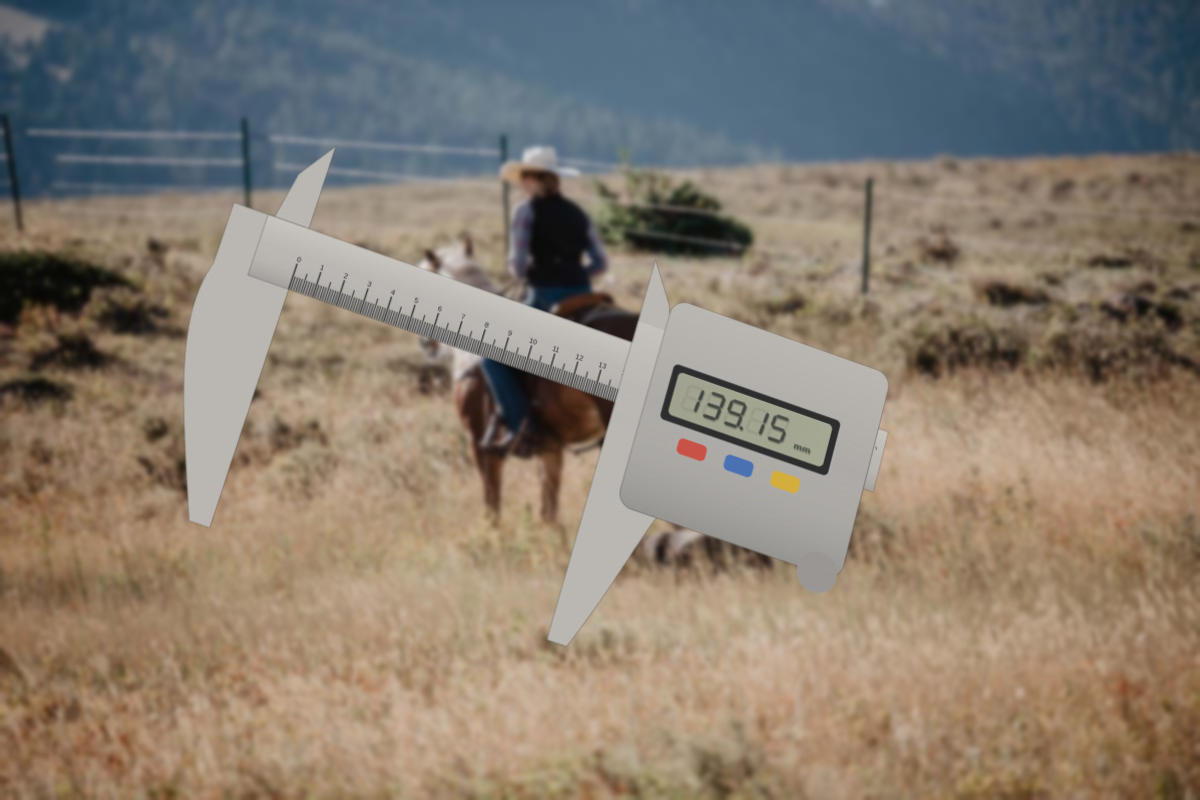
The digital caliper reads 139.15 mm
